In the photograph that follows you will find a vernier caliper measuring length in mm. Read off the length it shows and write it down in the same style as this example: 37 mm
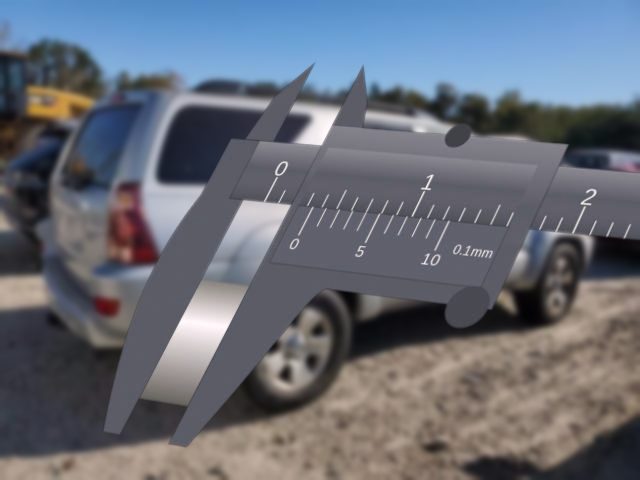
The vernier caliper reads 3.4 mm
